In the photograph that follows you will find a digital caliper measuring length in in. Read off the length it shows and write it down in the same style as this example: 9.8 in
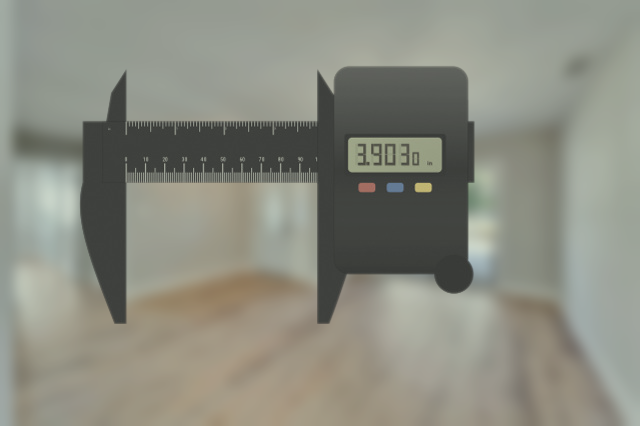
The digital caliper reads 3.9030 in
